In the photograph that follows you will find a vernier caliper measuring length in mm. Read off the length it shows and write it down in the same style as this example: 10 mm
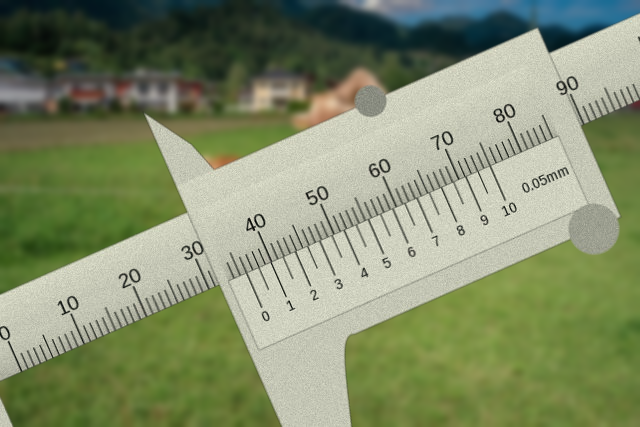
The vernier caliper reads 36.0 mm
